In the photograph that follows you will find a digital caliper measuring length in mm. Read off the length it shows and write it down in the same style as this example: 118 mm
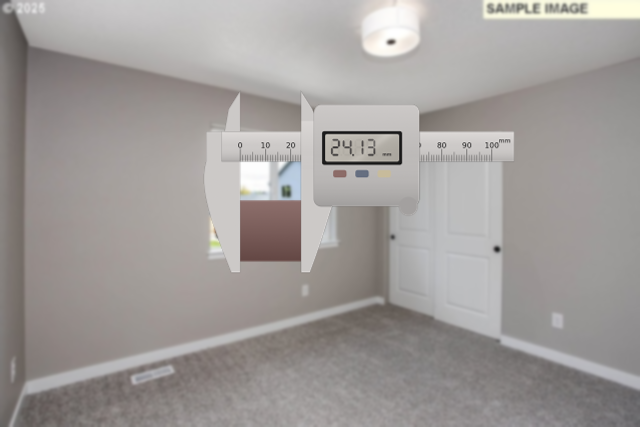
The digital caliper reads 24.13 mm
